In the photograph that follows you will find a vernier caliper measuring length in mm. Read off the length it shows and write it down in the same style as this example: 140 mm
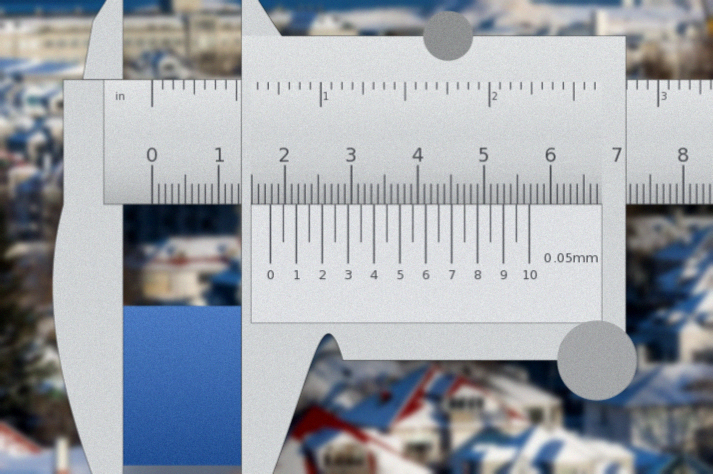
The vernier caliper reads 17.8 mm
